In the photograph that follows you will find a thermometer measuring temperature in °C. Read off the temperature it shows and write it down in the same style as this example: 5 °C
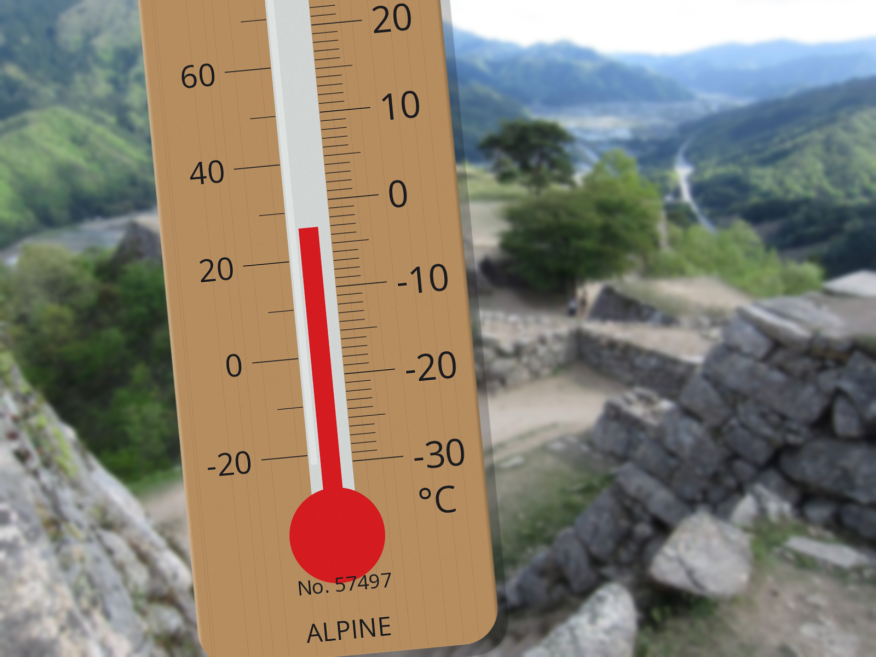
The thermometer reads -3 °C
